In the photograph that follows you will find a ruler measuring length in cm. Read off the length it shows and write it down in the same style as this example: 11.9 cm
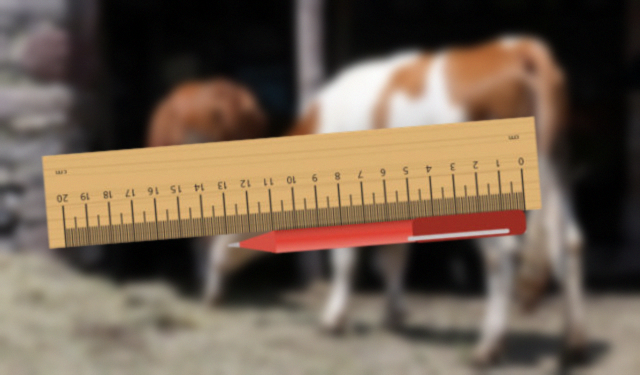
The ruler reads 13 cm
